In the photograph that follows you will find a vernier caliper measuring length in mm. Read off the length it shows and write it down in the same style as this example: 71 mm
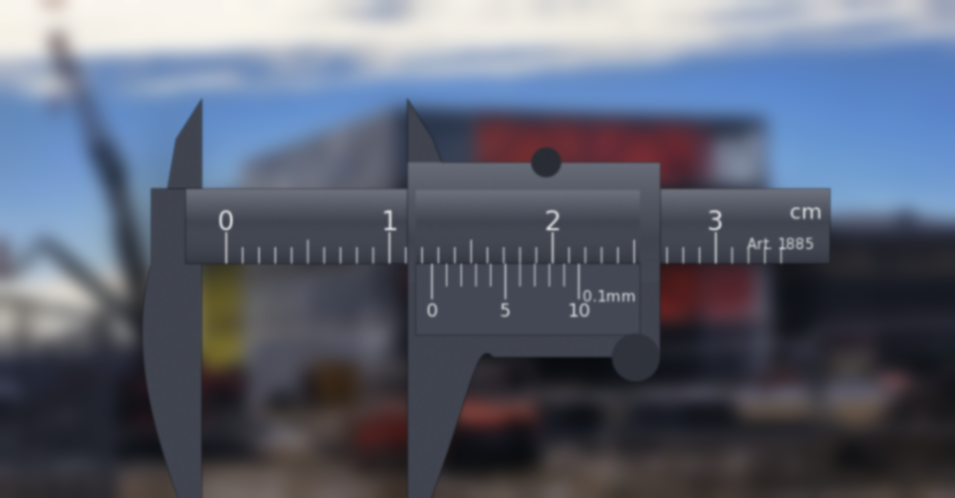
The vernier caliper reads 12.6 mm
